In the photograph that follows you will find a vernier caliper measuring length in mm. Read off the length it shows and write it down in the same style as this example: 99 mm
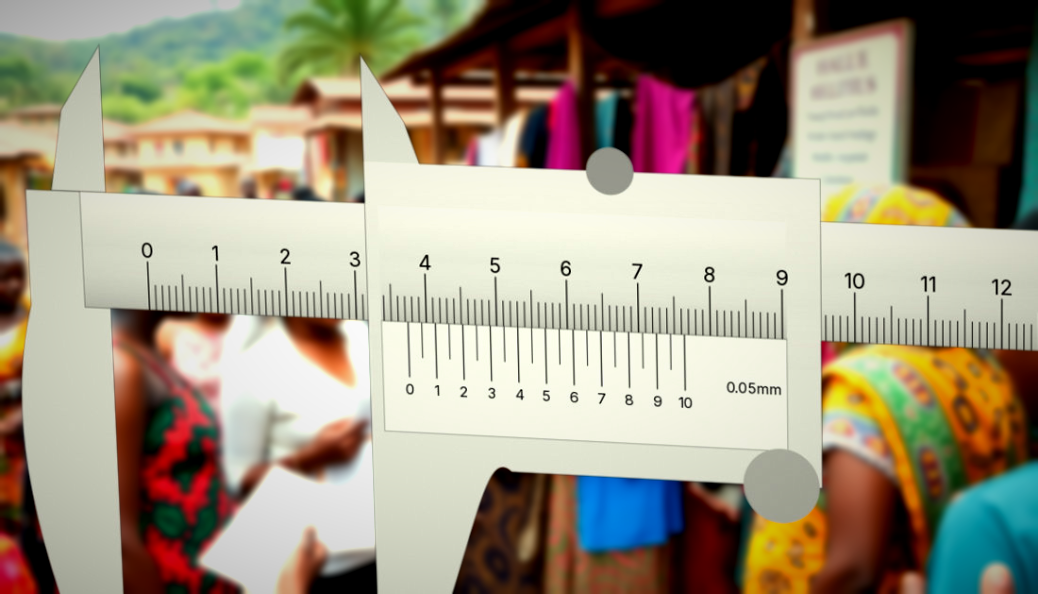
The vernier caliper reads 37.4 mm
